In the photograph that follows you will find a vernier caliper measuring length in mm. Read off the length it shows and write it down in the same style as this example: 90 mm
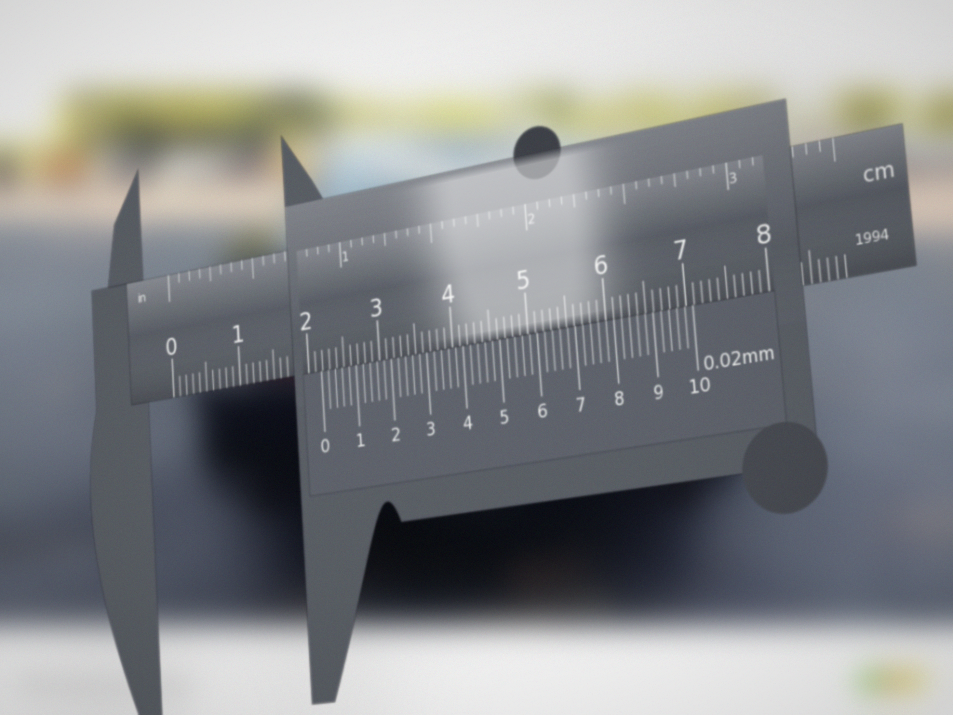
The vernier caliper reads 21.8 mm
